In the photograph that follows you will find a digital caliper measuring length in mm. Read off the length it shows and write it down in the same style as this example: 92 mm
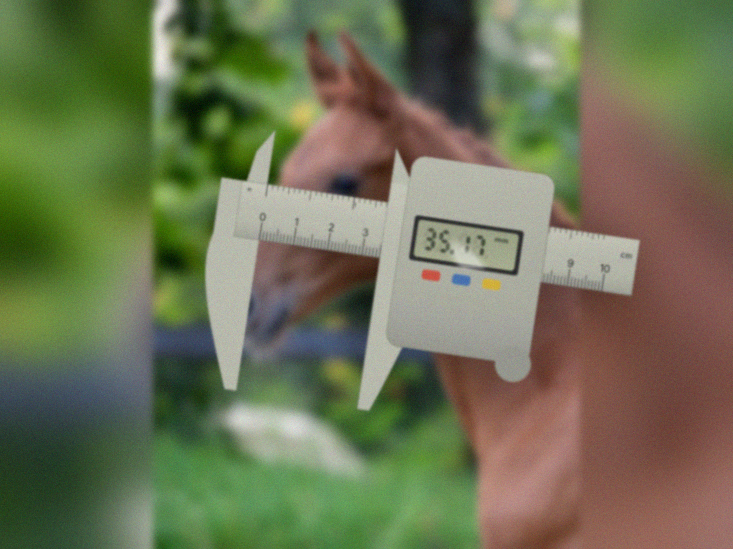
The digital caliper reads 35.17 mm
